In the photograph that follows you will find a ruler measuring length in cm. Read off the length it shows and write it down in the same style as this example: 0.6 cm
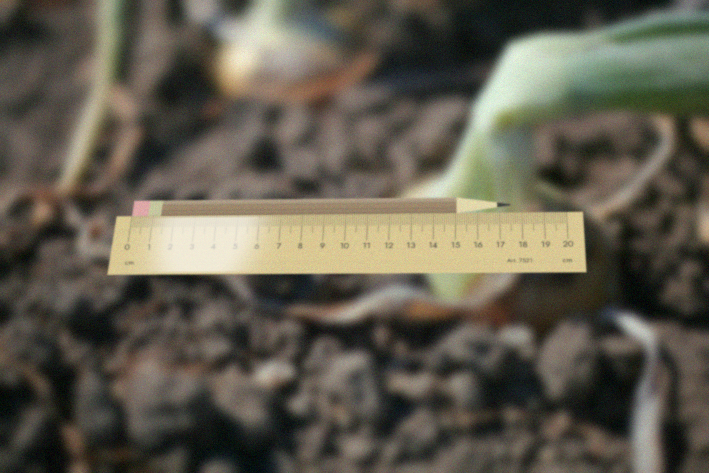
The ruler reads 17.5 cm
